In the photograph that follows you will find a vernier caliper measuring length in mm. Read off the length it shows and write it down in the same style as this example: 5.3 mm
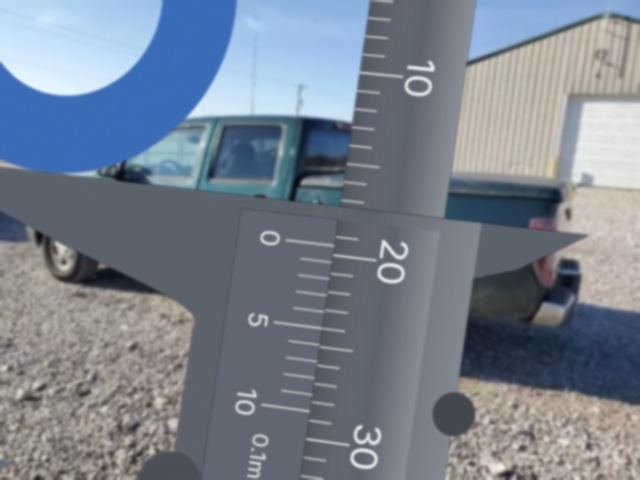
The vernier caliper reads 19.5 mm
